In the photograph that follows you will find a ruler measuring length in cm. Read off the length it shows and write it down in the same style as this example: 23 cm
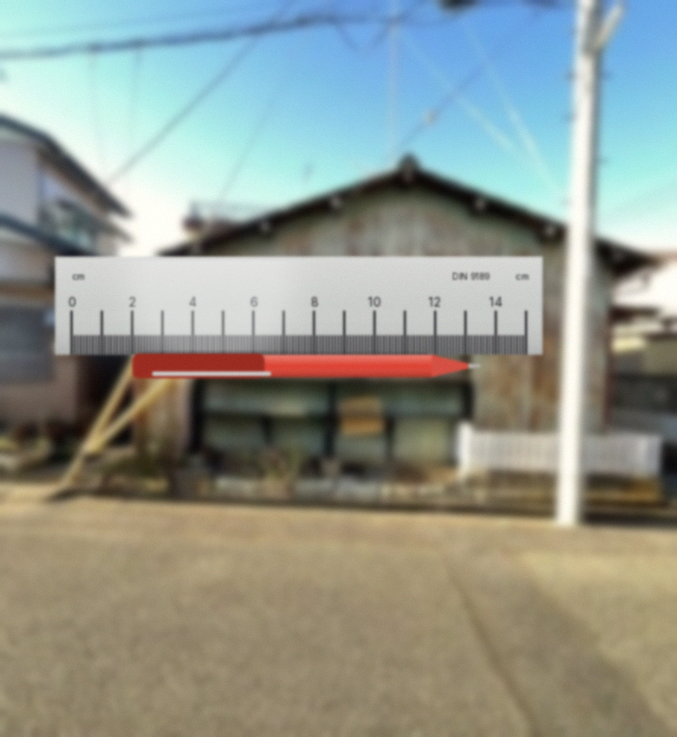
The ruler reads 11.5 cm
